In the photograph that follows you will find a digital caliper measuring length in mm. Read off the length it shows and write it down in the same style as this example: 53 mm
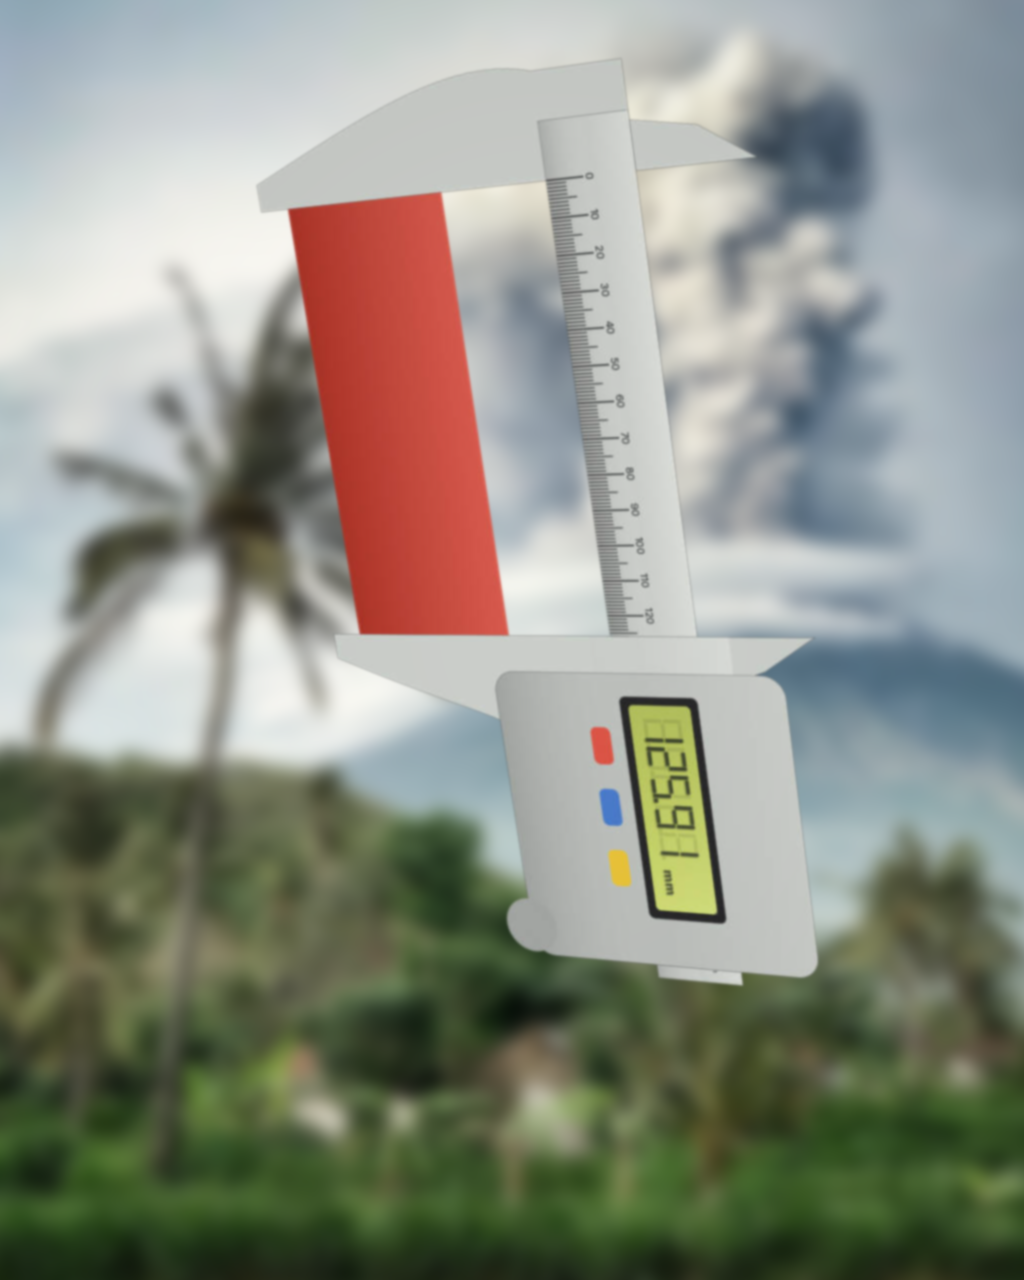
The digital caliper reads 125.91 mm
